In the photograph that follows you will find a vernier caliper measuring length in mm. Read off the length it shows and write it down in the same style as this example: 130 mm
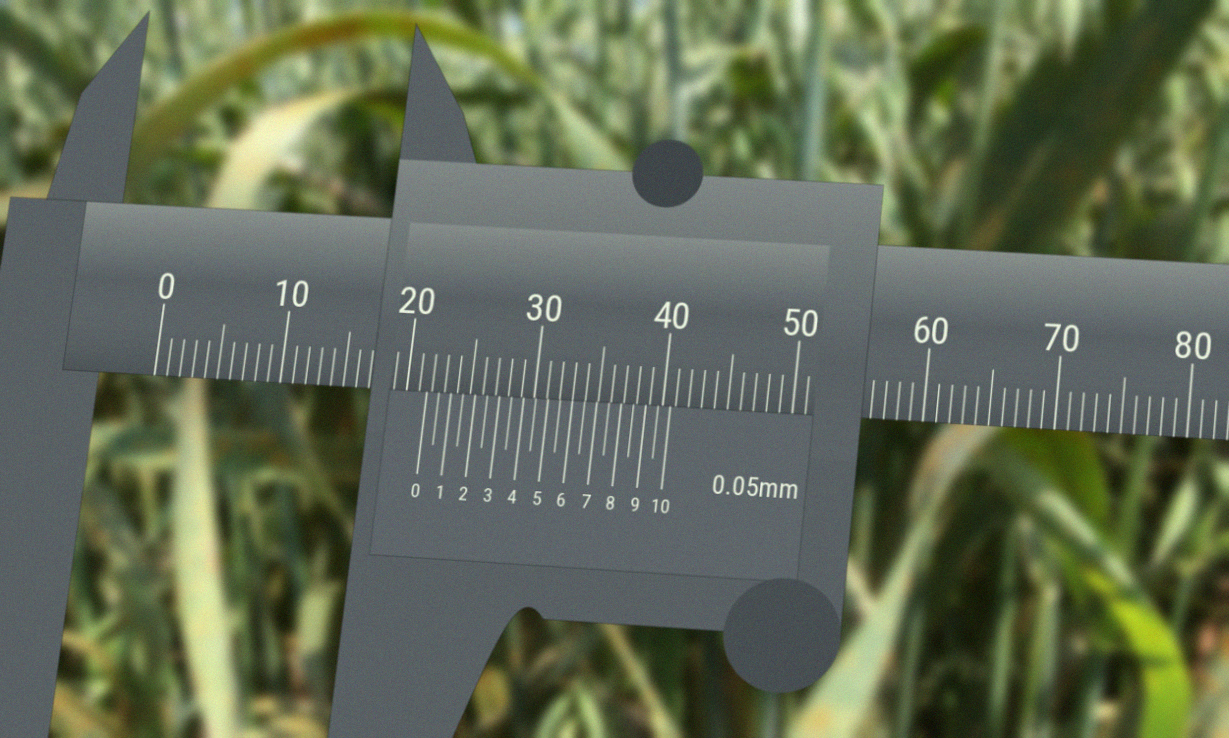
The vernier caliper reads 21.6 mm
